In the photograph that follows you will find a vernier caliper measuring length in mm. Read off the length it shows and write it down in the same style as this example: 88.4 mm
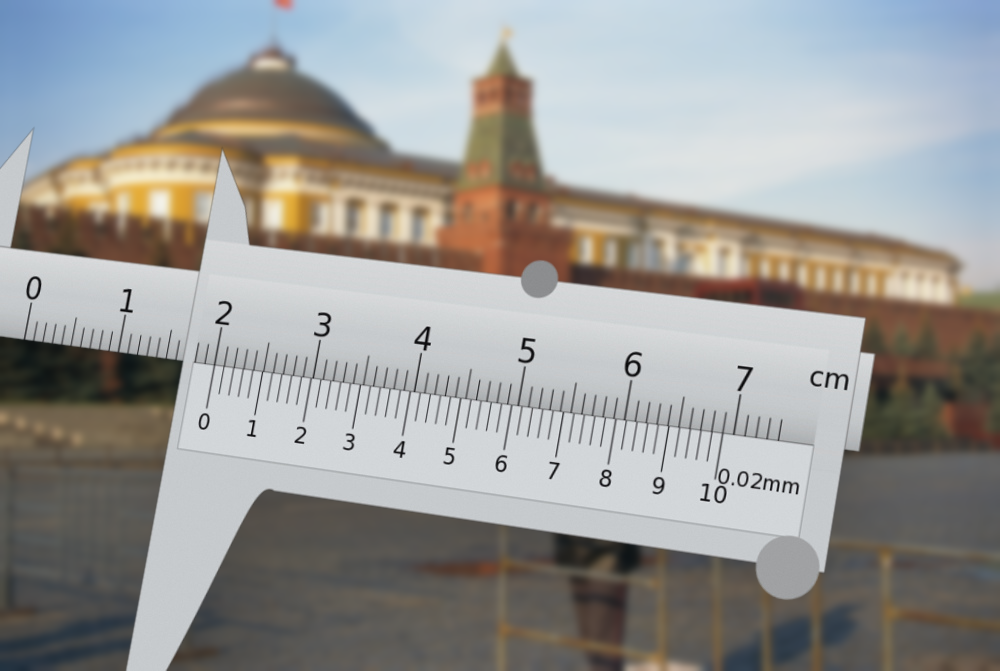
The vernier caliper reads 20.0 mm
